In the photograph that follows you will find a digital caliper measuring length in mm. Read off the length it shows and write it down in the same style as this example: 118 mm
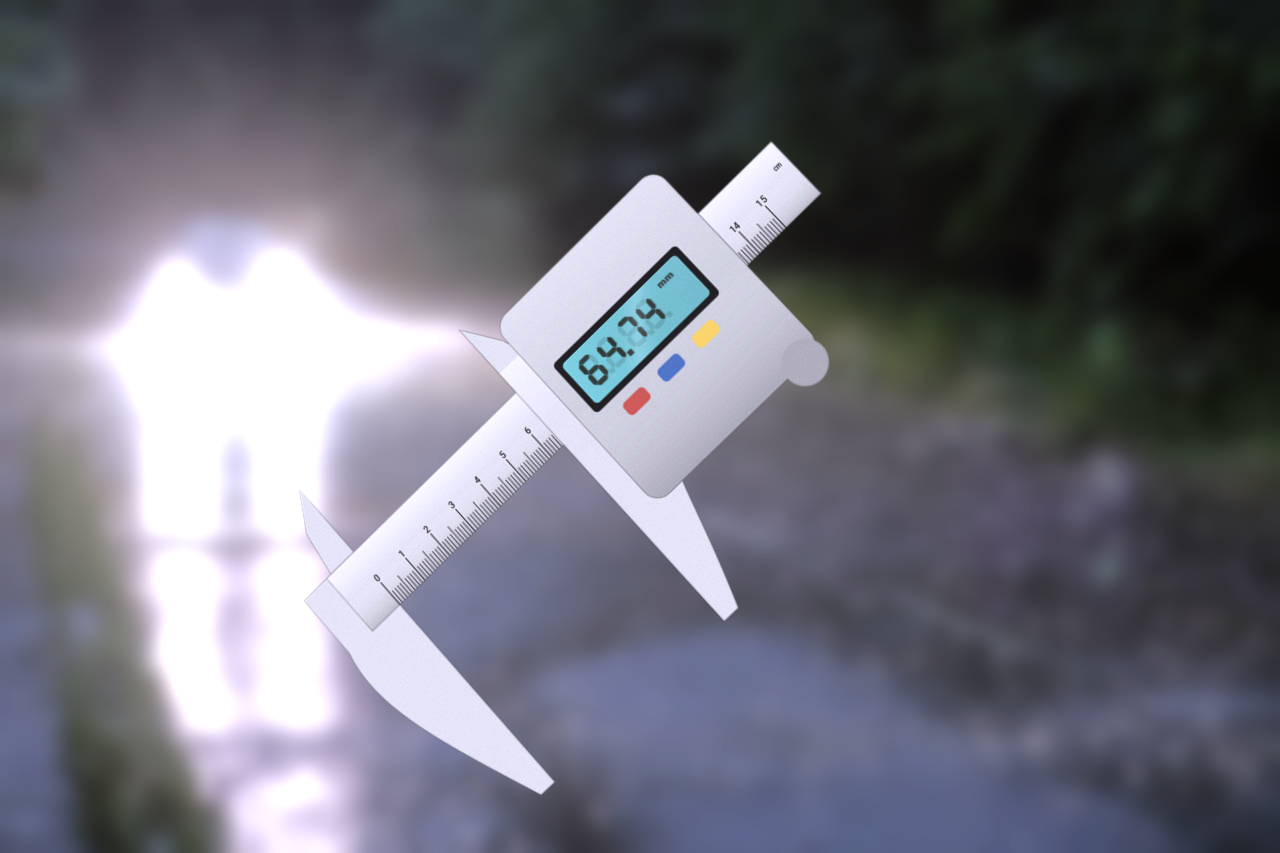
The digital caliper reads 64.74 mm
